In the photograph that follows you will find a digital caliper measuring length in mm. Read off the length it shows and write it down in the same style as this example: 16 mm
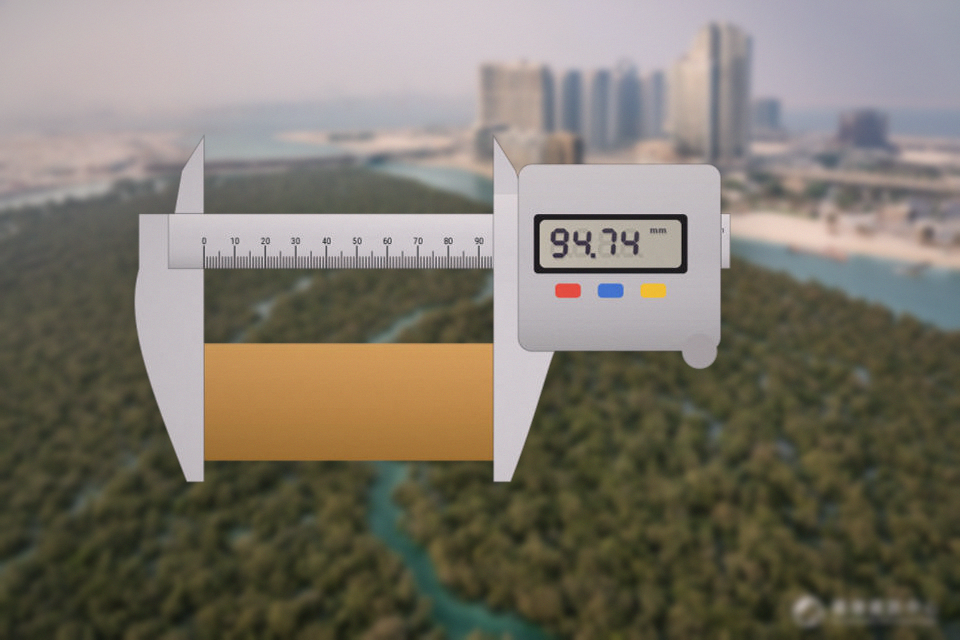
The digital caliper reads 94.74 mm
